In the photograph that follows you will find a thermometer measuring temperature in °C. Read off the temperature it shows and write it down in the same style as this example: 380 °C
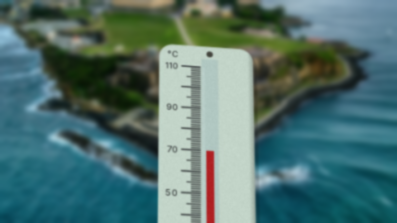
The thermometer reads 70 °C
